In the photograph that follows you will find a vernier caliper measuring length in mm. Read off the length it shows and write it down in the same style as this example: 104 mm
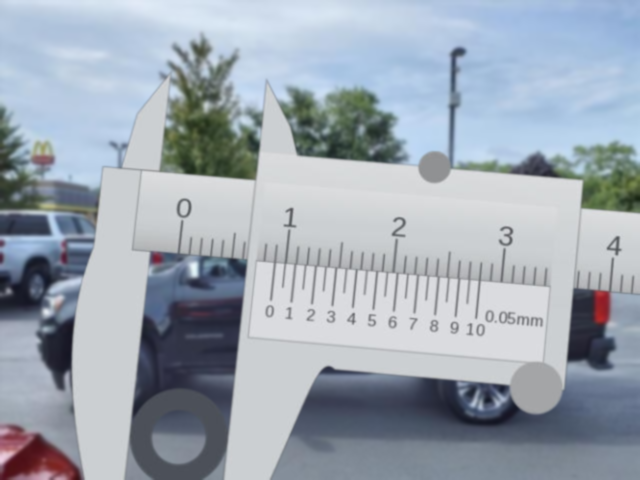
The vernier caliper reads 9.0 mm
